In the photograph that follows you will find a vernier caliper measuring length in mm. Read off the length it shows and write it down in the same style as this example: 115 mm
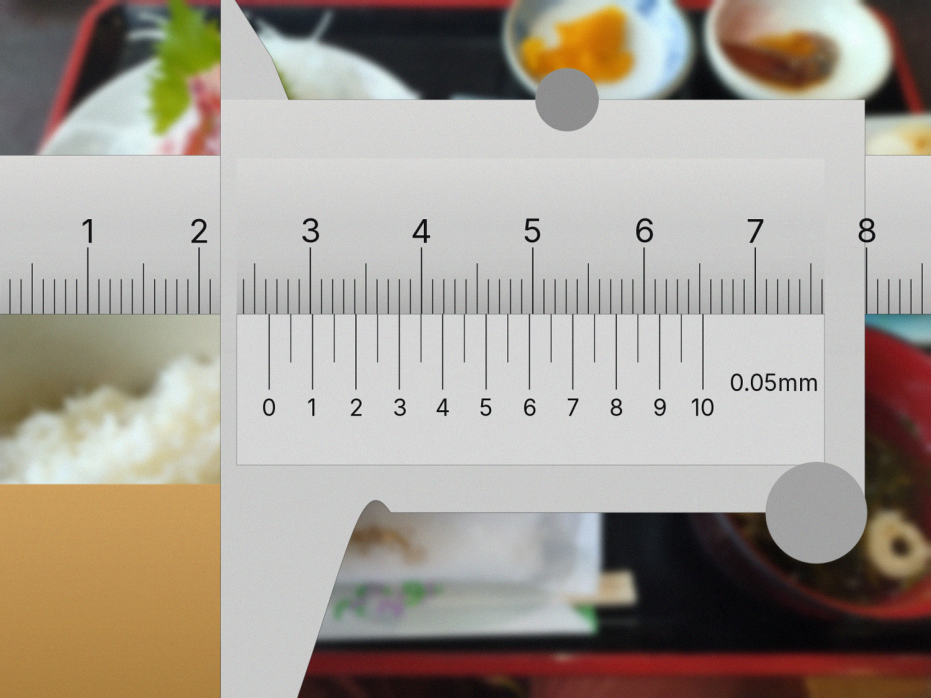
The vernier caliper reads 26.3 mm
